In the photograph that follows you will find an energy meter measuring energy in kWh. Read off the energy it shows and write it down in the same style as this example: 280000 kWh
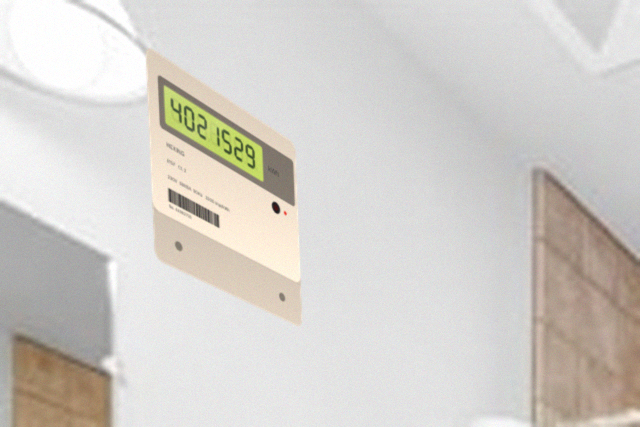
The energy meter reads 4021529 kWh
